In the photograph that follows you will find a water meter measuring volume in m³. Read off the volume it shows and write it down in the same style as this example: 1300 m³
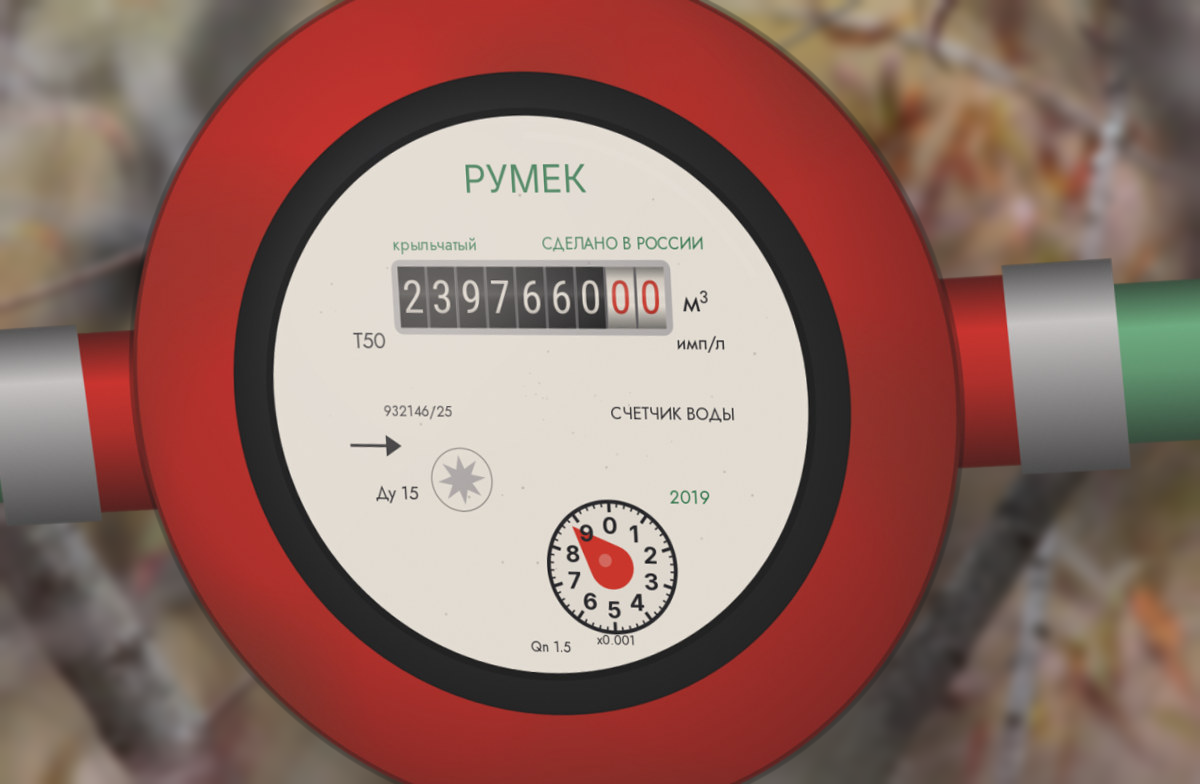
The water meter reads 2397660.008 m³
